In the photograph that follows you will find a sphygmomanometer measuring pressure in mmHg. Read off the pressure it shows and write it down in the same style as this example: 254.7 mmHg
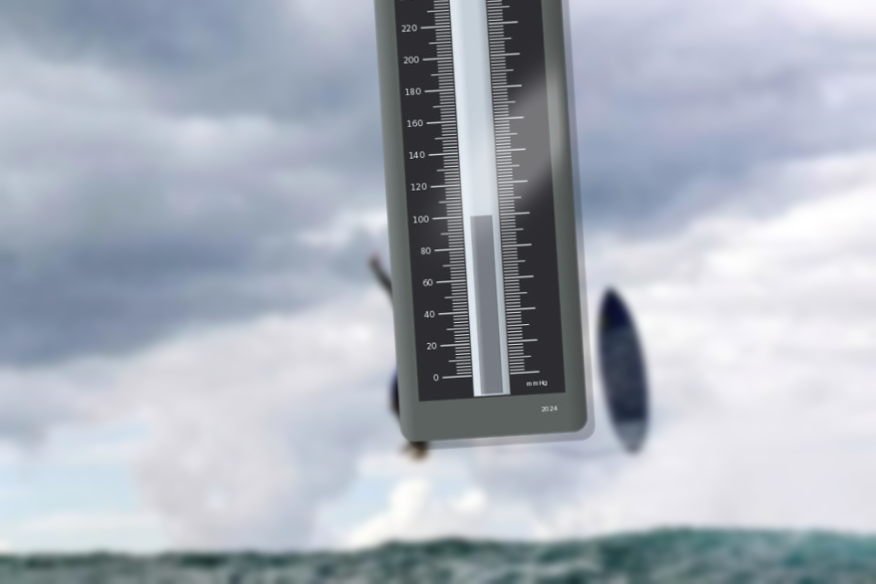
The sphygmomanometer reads 100 mmHg
